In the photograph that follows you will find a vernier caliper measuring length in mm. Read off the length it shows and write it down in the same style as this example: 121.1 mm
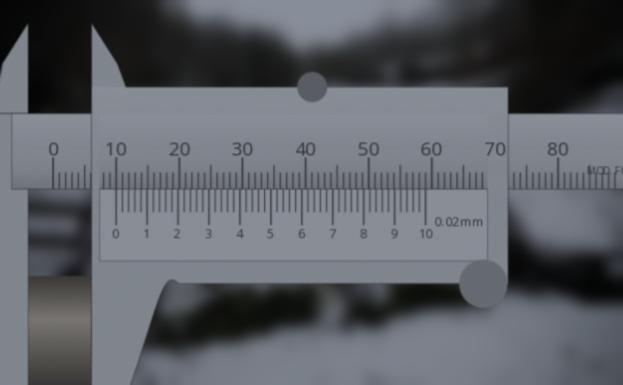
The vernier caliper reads 10.0 mm
